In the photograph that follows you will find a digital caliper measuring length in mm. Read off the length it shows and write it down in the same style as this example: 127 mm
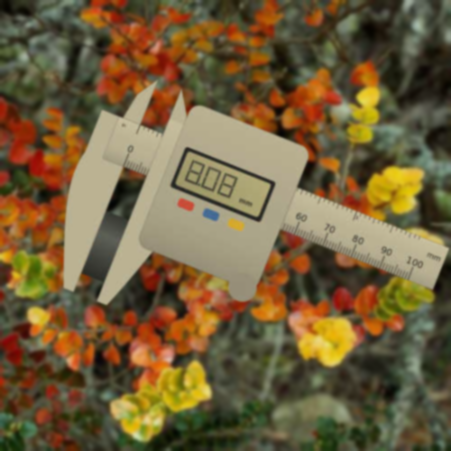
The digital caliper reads 8.08 mm
